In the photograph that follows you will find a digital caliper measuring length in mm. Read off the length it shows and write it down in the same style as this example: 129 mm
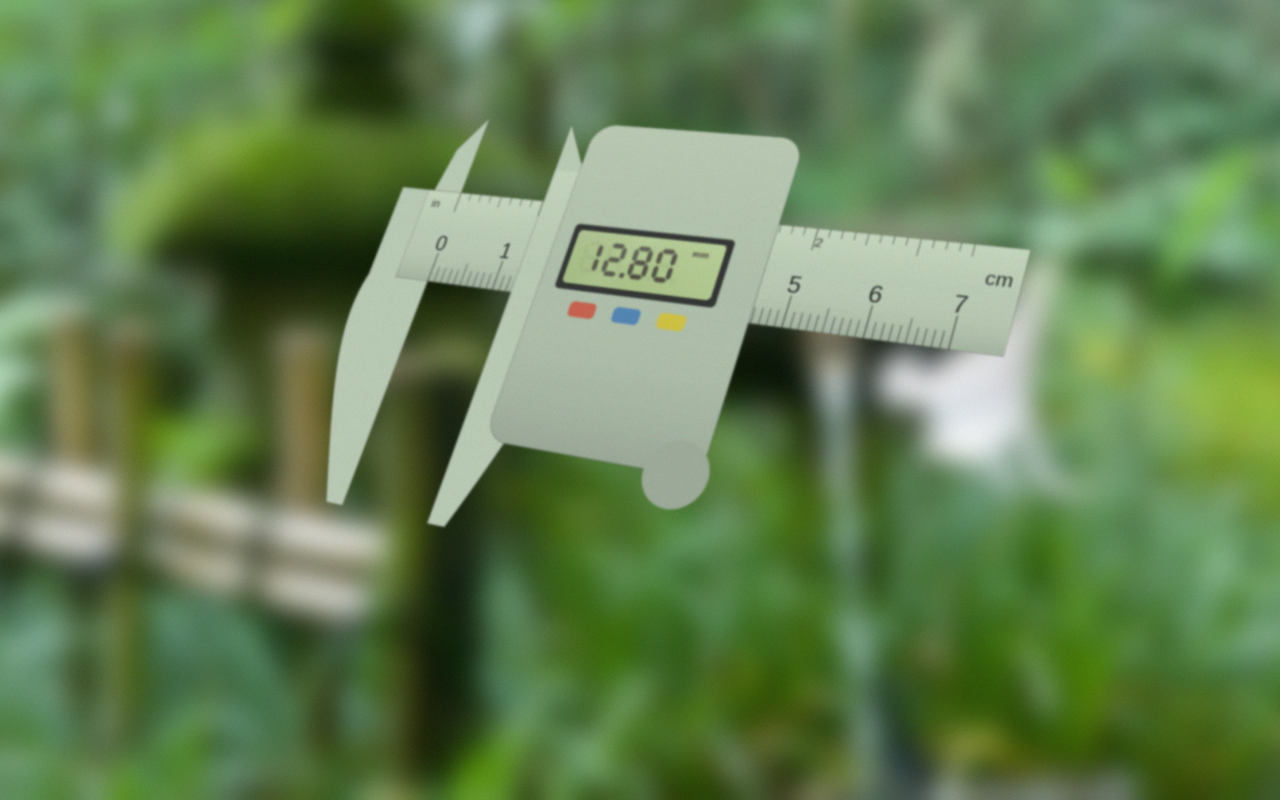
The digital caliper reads 12.80 mm
